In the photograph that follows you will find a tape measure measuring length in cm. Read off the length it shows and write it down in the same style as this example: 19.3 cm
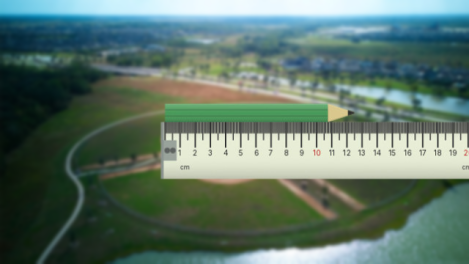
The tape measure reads 12.5 cm
